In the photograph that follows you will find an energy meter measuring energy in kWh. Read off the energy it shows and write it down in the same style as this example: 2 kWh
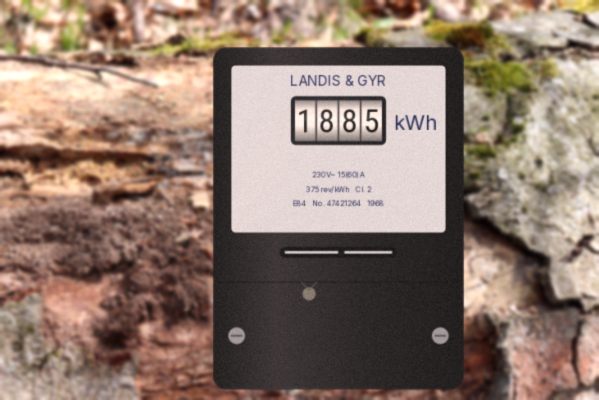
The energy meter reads 1885 kWh
